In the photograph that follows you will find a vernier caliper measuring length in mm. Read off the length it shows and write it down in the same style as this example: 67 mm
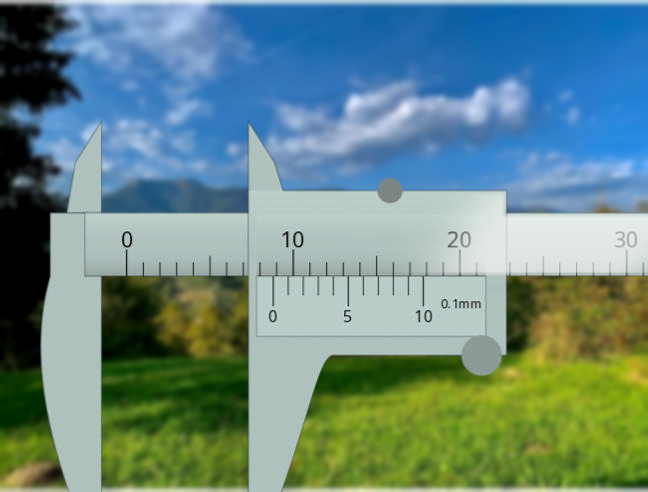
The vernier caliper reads 8.8 mm
